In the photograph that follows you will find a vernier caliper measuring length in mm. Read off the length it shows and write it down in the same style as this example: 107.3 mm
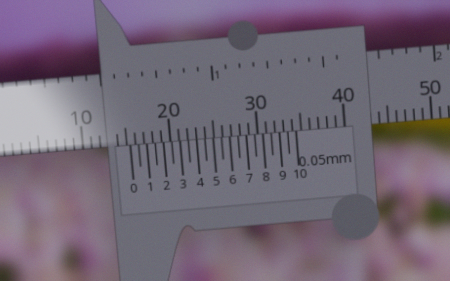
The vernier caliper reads 15.4 mm
